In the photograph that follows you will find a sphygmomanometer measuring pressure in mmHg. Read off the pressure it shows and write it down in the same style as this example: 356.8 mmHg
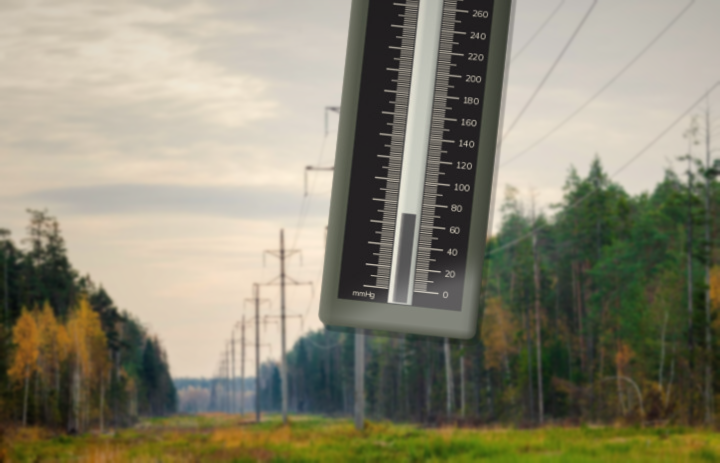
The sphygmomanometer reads 70 mmHg
